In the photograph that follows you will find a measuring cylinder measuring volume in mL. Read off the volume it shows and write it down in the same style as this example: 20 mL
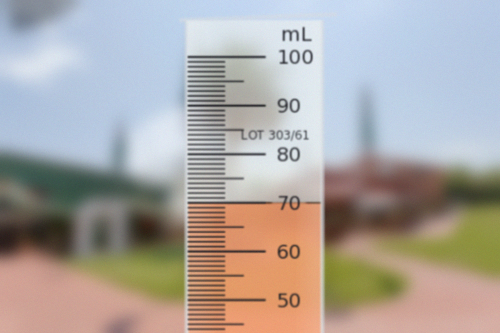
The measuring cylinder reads 70 mL
